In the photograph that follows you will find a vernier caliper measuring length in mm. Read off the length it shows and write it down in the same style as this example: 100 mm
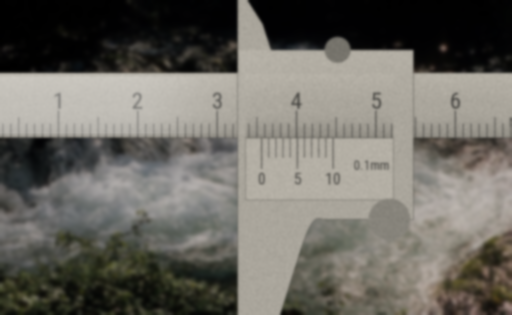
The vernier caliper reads 35.6 mm
